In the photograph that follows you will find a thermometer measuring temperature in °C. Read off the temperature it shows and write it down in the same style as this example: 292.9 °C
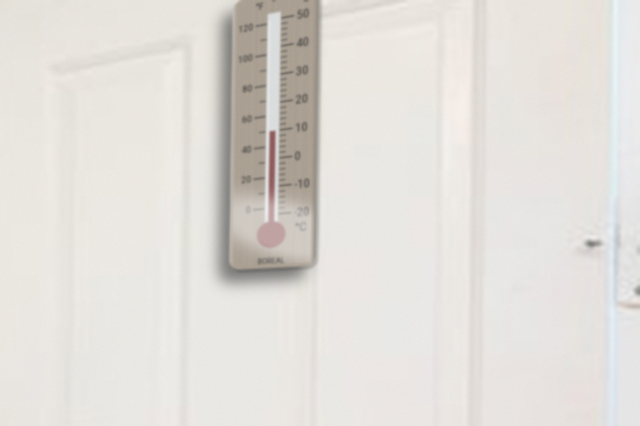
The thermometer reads 10 °C
